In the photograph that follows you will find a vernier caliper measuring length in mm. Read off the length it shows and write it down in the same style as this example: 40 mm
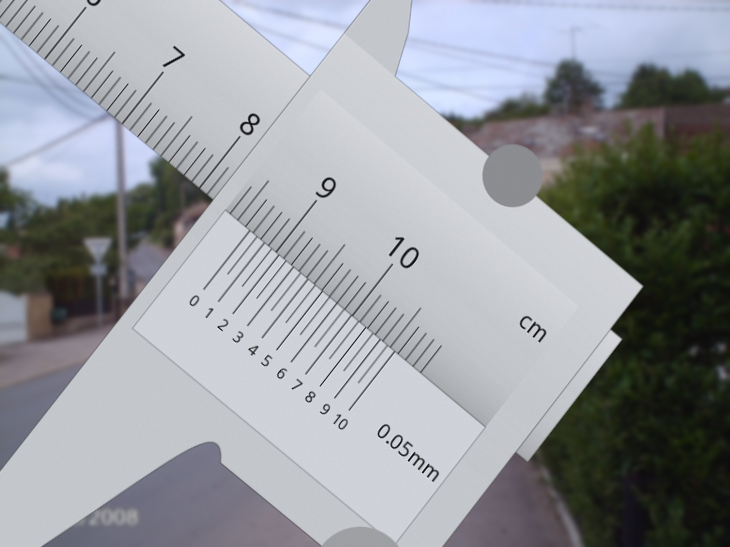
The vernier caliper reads 86.6 mm
